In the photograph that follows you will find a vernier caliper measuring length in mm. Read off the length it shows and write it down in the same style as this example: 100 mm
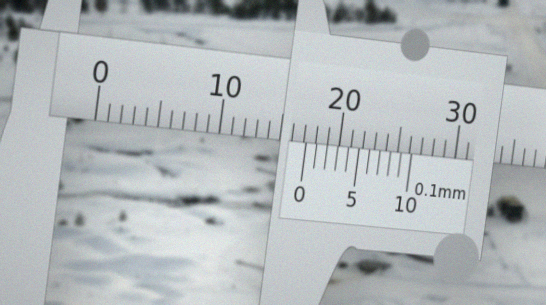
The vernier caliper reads 17.2 mm
